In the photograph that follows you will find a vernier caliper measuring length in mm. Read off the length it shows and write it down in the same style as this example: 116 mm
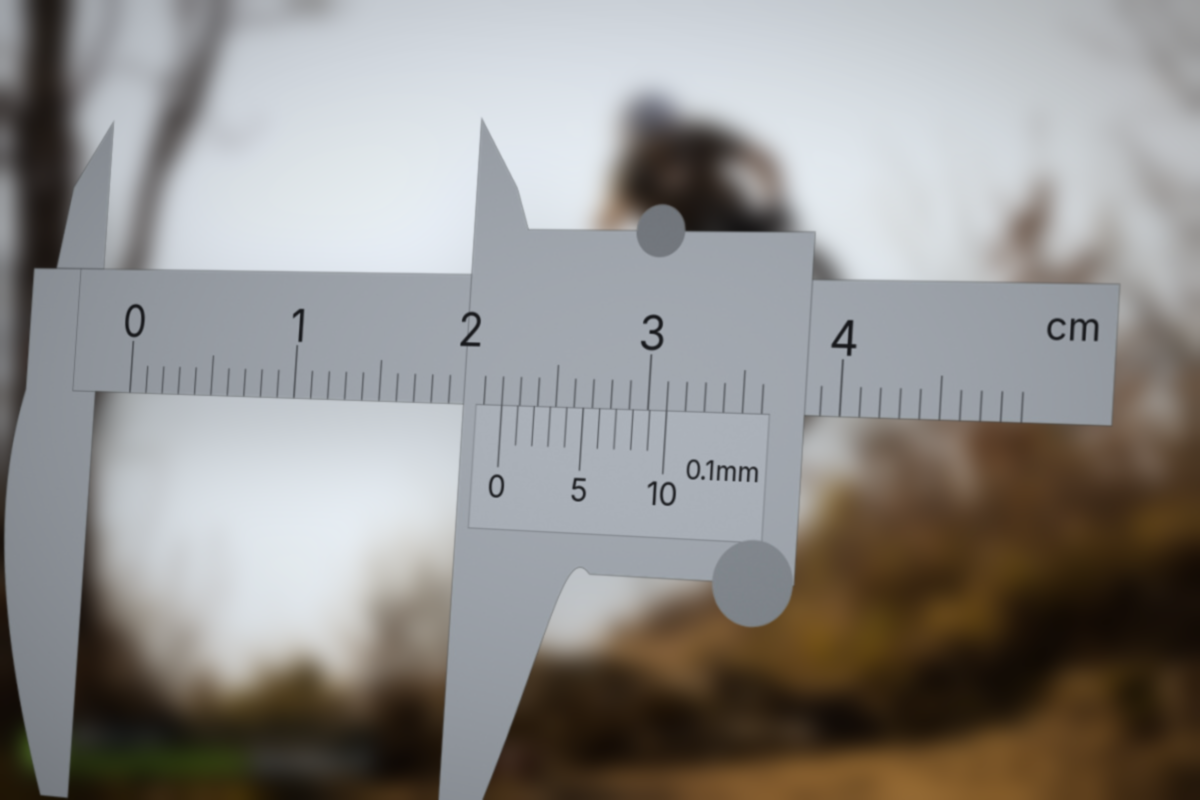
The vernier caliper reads 22.0 mm
